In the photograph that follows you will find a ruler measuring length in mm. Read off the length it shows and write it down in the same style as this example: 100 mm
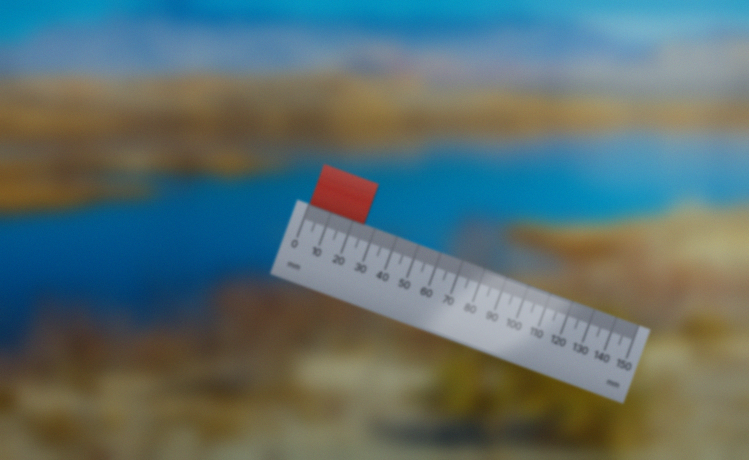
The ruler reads 25 mm
